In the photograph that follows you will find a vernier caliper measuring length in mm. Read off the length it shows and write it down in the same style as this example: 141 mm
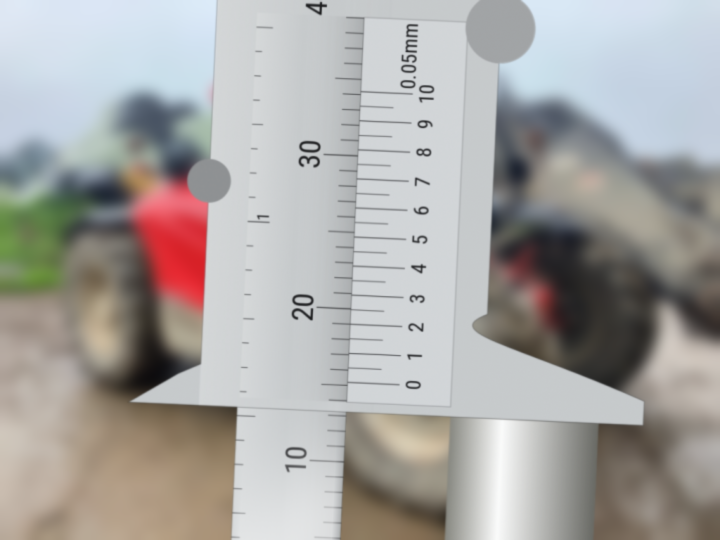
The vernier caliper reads 15.2 mm
